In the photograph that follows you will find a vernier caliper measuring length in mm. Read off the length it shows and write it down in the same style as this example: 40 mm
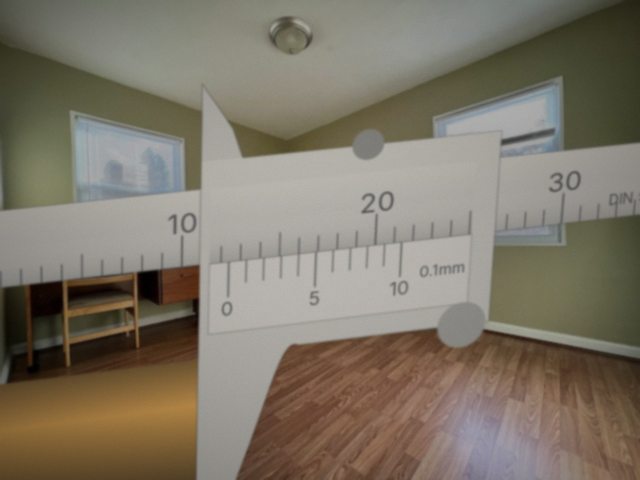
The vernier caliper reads 12.4 mm
